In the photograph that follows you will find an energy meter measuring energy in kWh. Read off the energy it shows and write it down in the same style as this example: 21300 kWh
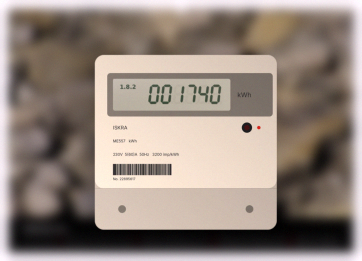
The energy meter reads 1740 kWh
